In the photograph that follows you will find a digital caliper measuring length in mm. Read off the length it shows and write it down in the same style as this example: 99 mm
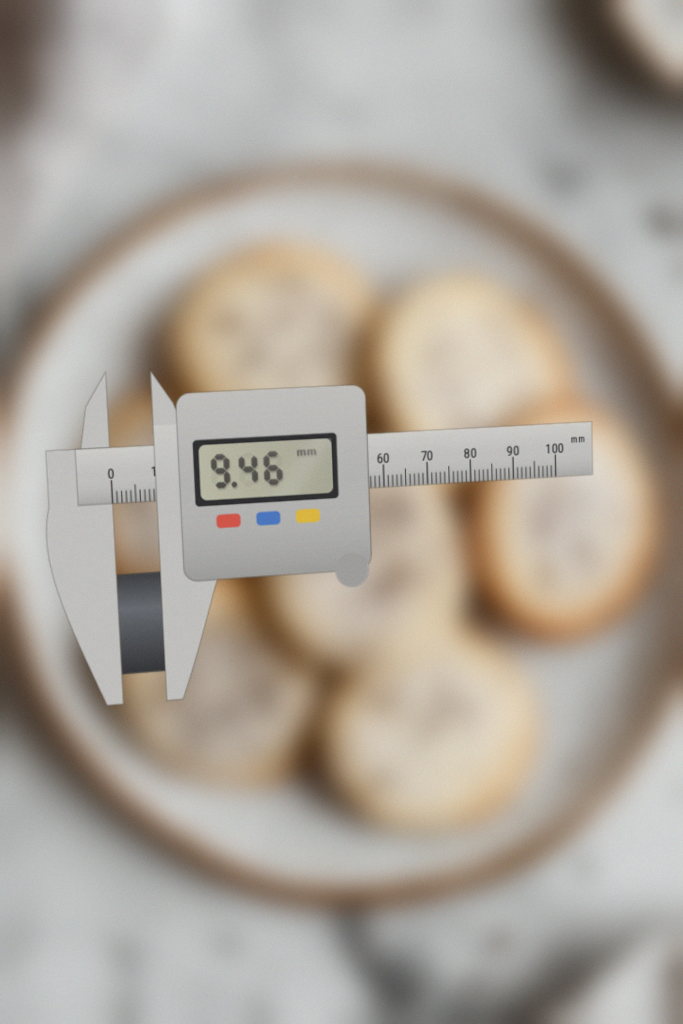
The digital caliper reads 9.46 mm
